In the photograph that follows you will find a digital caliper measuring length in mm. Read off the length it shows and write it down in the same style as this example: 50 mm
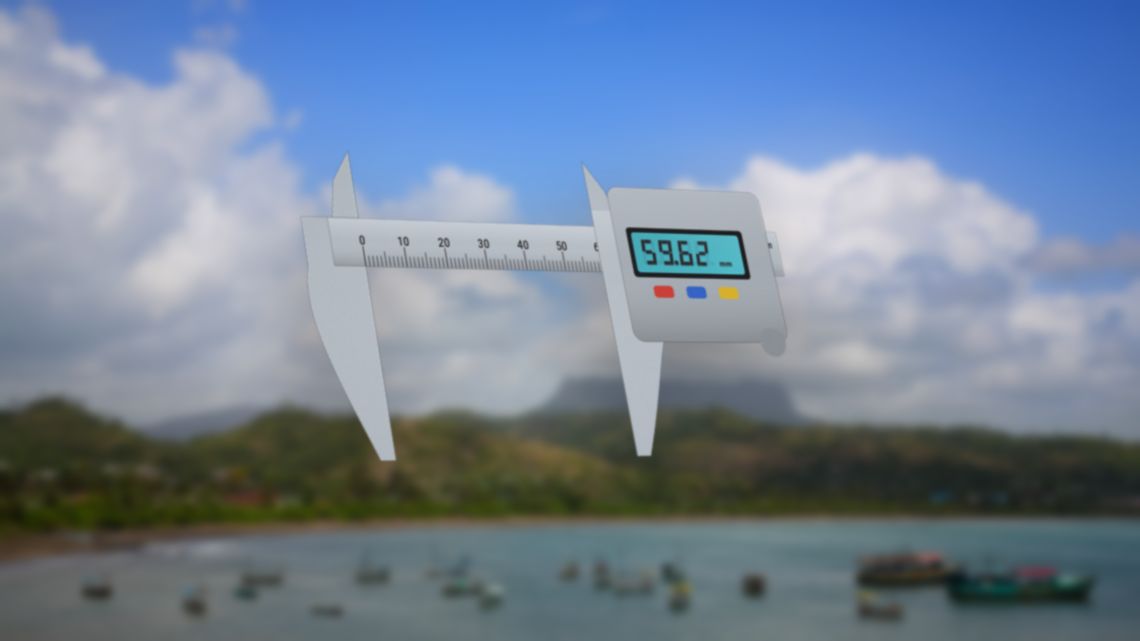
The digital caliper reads 59.62 mm
